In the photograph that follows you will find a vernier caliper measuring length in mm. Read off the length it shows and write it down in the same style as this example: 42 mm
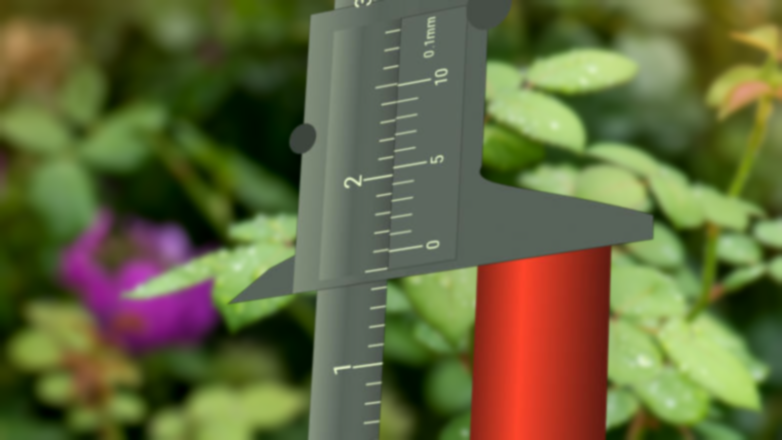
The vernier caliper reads 15.9 mm
